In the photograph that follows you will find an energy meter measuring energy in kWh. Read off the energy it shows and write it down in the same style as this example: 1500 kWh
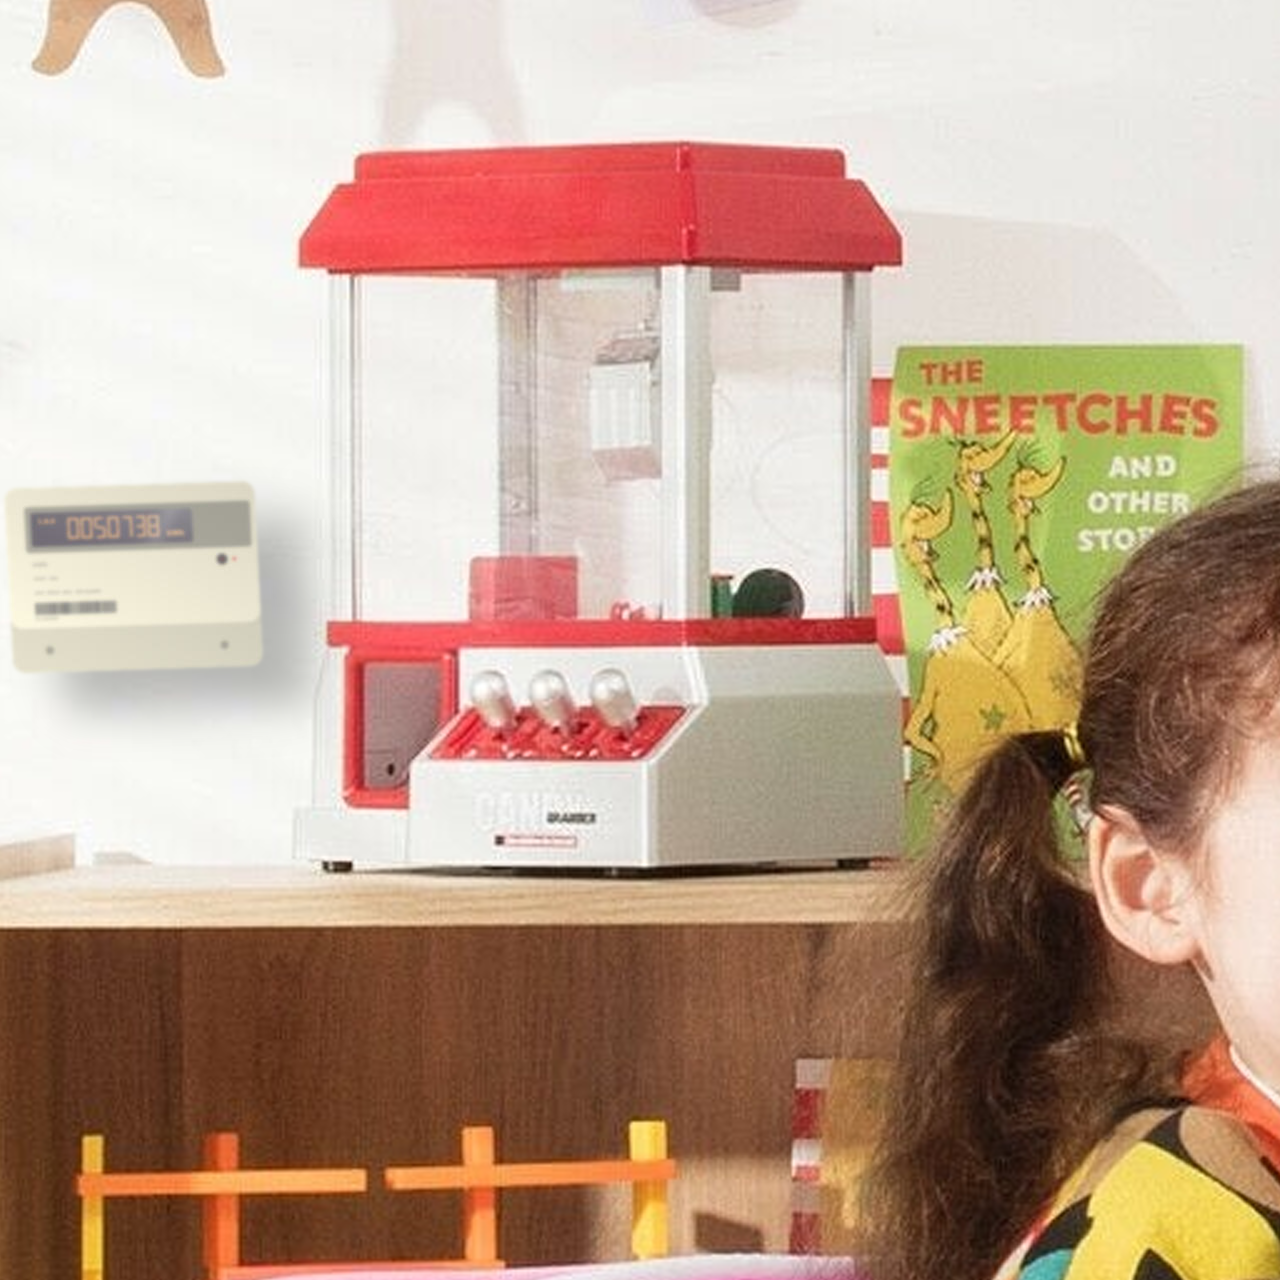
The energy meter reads 50738 kWh
